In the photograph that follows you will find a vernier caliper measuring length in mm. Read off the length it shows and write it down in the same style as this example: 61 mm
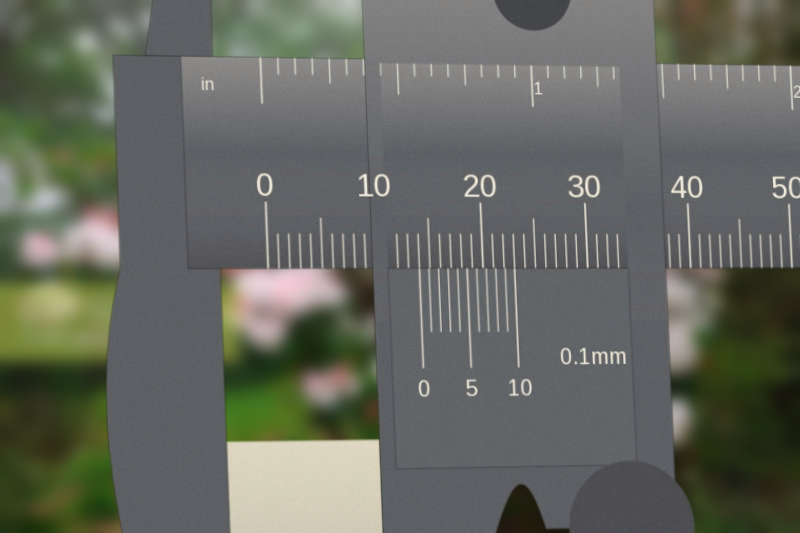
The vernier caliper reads 14.0 mm
